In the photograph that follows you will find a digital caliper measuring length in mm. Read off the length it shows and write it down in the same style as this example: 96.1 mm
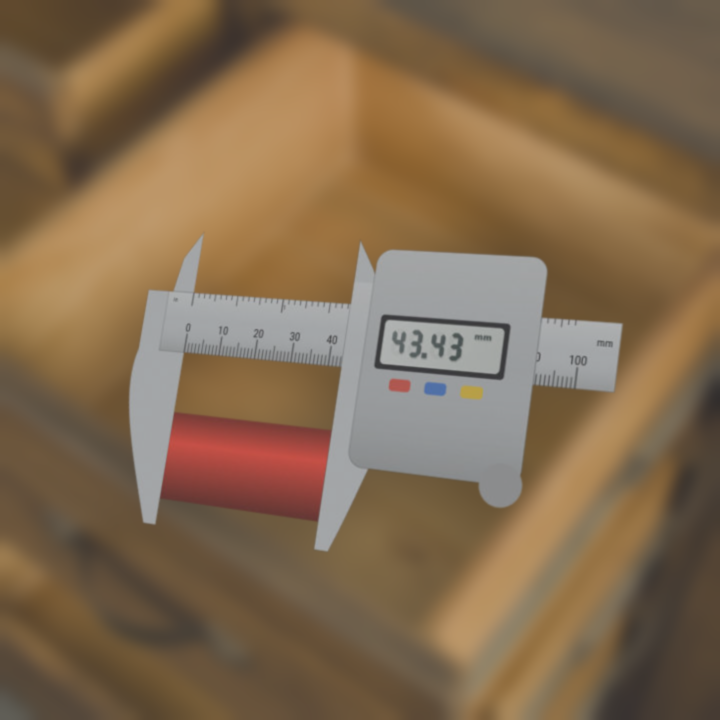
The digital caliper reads 43.43 mm
